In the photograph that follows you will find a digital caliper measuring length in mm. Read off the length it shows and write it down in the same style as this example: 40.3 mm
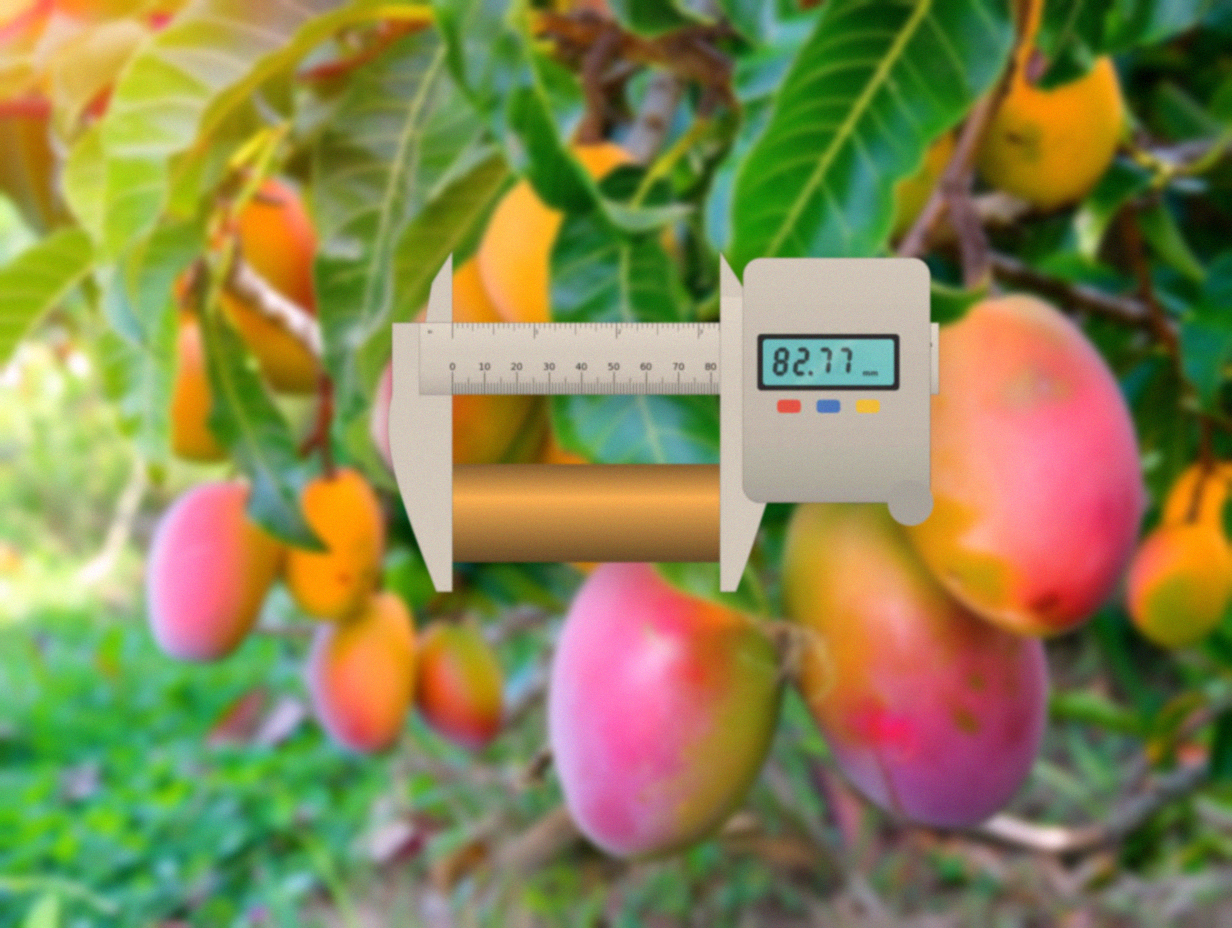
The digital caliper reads 82.77 mm
